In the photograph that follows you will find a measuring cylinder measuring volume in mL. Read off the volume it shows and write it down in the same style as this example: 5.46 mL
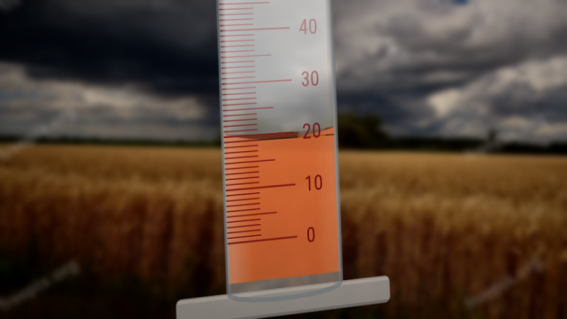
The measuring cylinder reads 19 mL
